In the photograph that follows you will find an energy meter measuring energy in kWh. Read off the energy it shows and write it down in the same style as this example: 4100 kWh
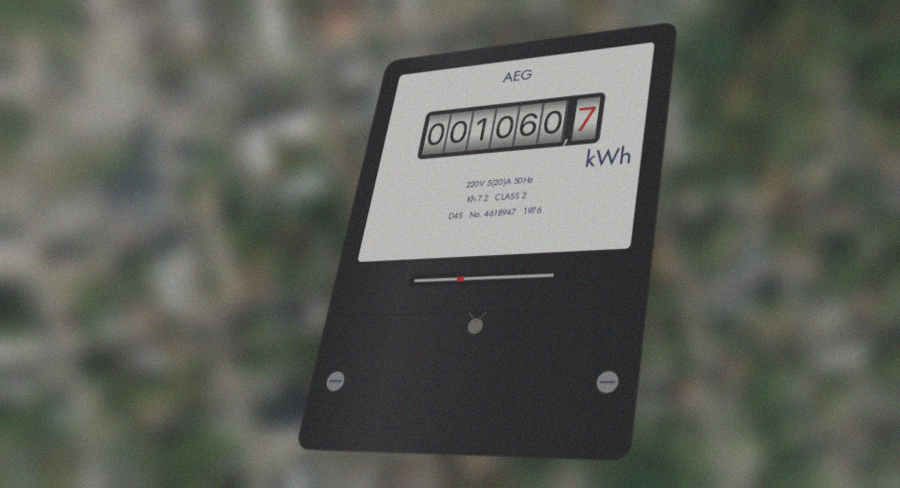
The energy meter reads 1060.7 kWh
